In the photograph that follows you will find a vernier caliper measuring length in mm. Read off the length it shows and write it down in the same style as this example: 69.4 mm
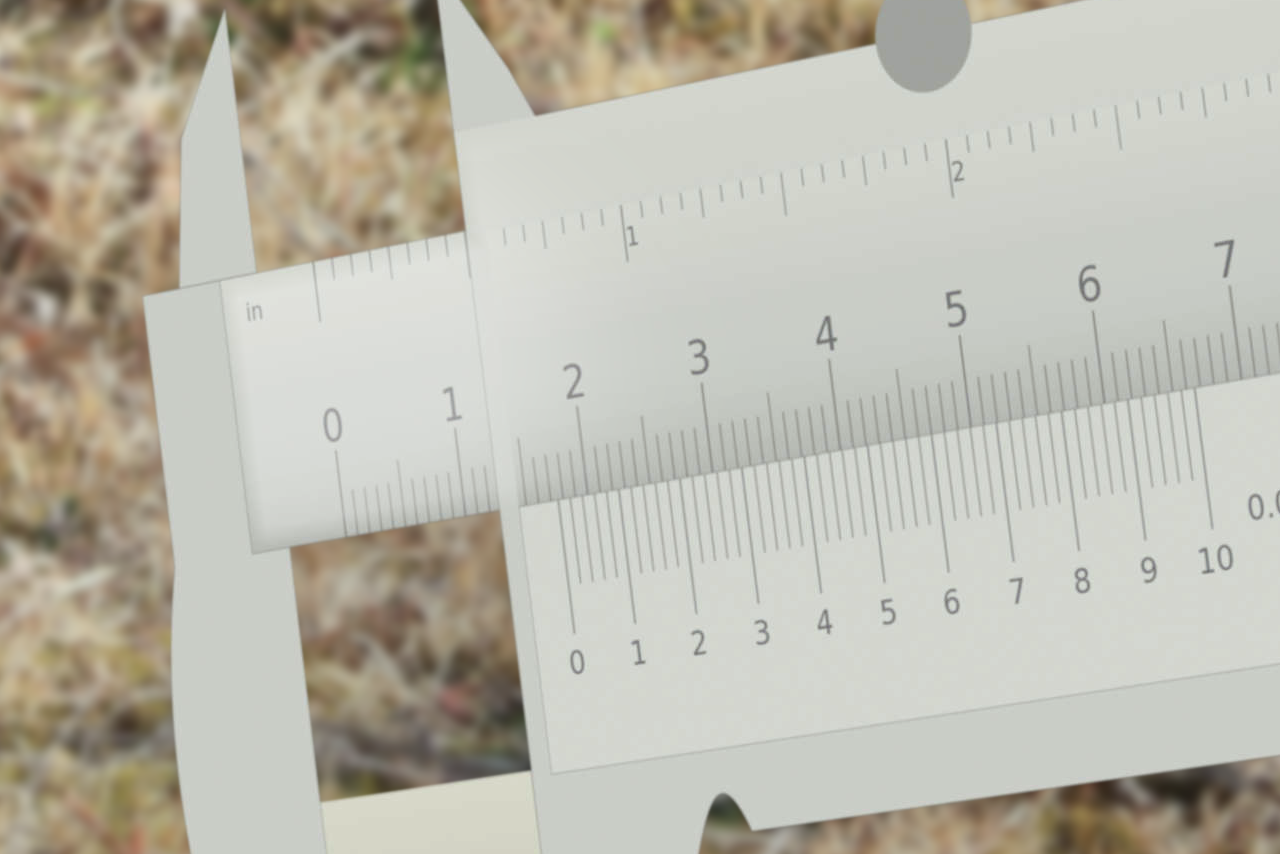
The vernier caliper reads 17.6 mm
